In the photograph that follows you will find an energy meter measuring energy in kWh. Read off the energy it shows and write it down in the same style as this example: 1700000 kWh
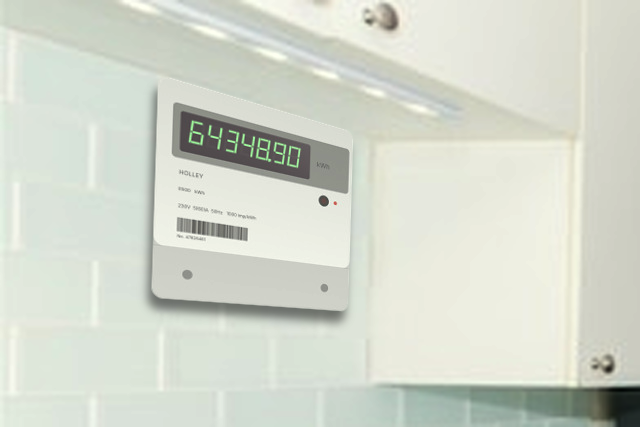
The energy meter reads 64348.90 kWh
